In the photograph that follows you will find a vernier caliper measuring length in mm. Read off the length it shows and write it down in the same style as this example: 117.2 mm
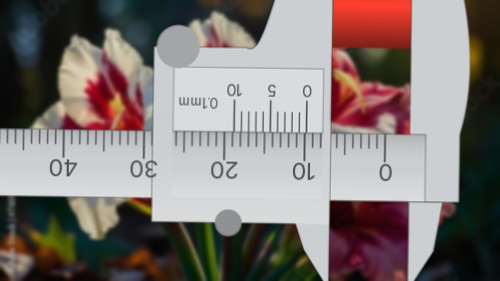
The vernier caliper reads 9.8 mm
